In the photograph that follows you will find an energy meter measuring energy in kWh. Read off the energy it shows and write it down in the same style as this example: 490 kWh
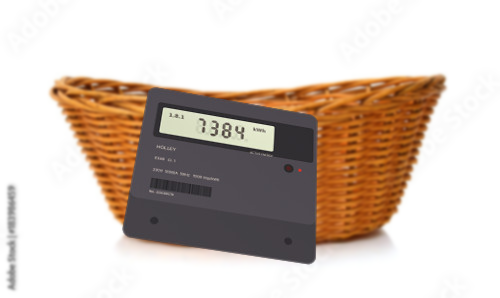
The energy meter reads 7384 kWh
